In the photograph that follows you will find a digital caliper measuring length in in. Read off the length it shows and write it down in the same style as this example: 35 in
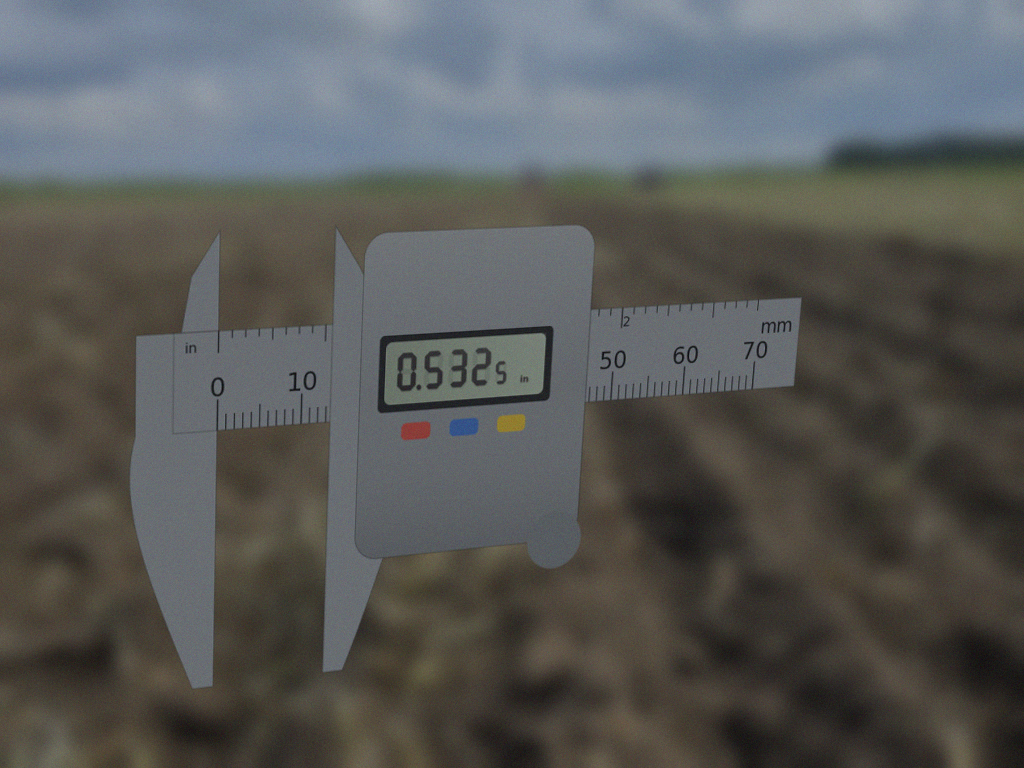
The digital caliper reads 0.5325 in
